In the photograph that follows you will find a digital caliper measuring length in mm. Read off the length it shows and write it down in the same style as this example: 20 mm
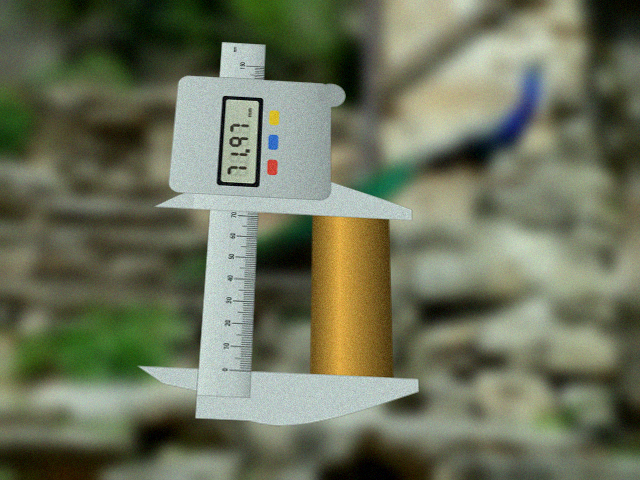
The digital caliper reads 71.97 mm
